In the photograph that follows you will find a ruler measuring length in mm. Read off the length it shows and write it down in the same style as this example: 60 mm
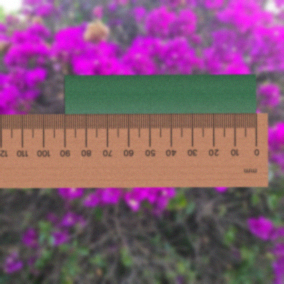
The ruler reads 90 mm
